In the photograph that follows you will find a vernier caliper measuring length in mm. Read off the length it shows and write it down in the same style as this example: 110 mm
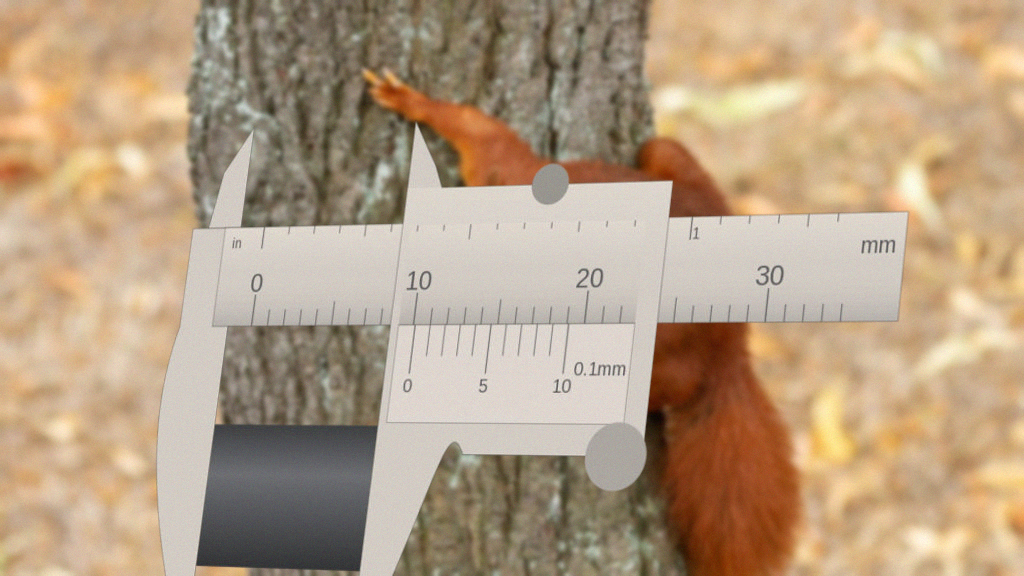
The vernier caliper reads 10.1 mm
